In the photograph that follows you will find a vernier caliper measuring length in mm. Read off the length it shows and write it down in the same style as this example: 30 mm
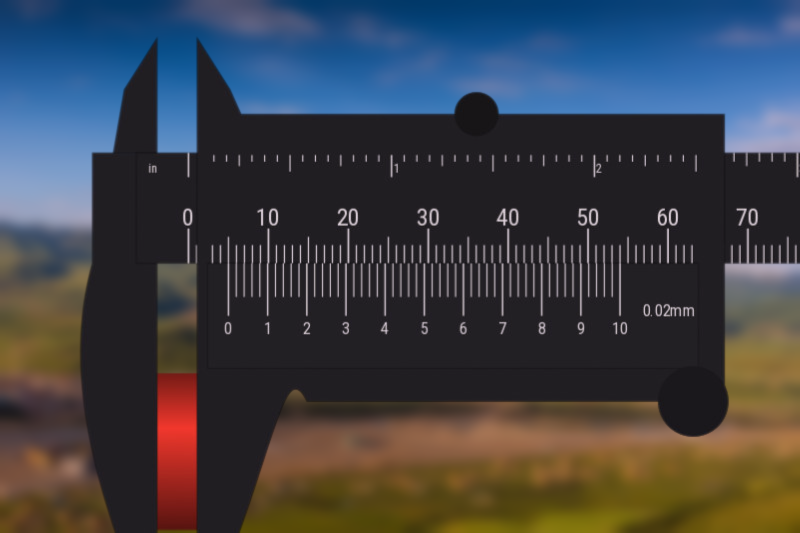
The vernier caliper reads 5.0 mm
